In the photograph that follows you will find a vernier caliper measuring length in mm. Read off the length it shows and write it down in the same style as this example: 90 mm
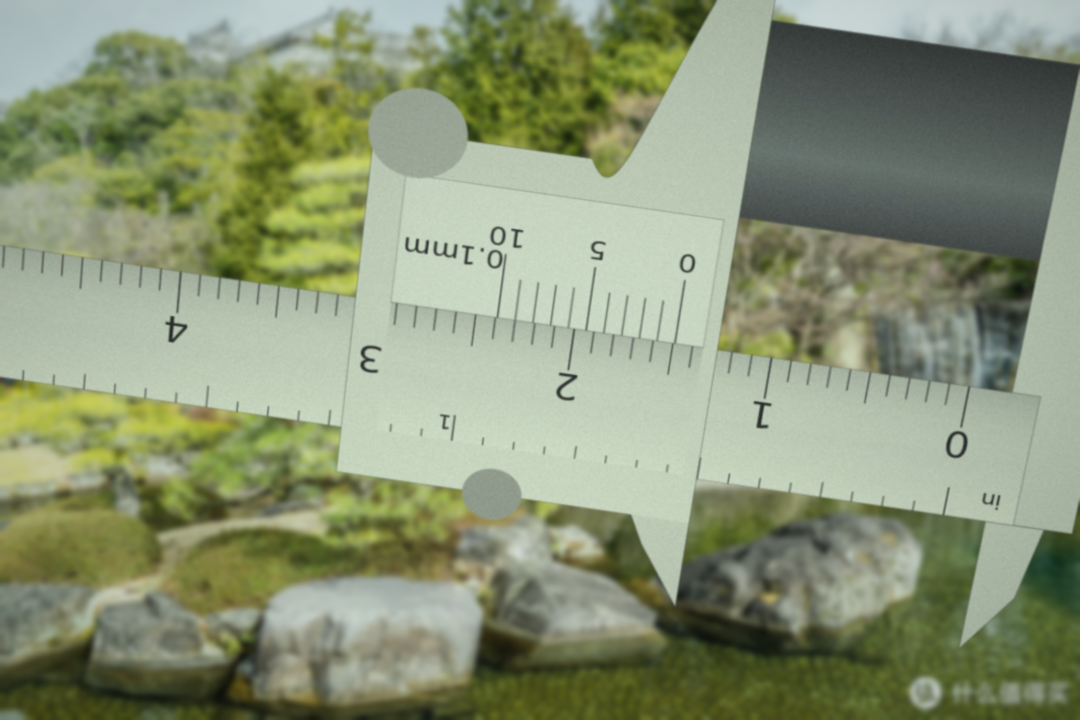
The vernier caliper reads 14.9 mm
